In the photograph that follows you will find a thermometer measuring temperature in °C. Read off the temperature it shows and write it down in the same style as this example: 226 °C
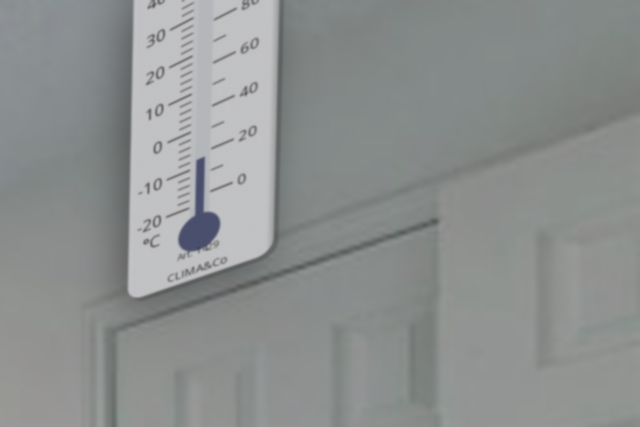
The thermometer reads -8 °C
